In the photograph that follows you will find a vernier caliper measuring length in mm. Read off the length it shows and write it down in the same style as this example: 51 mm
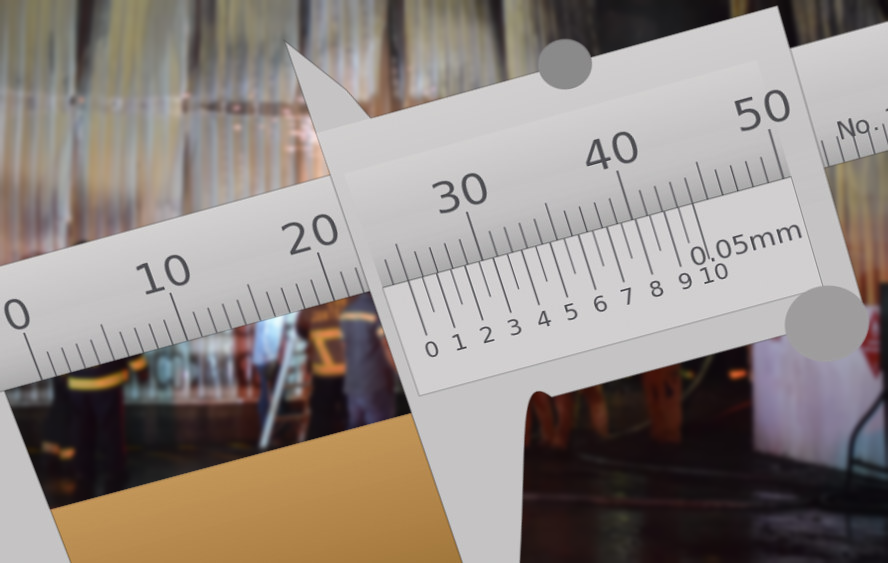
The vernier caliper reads 25.0 mm
